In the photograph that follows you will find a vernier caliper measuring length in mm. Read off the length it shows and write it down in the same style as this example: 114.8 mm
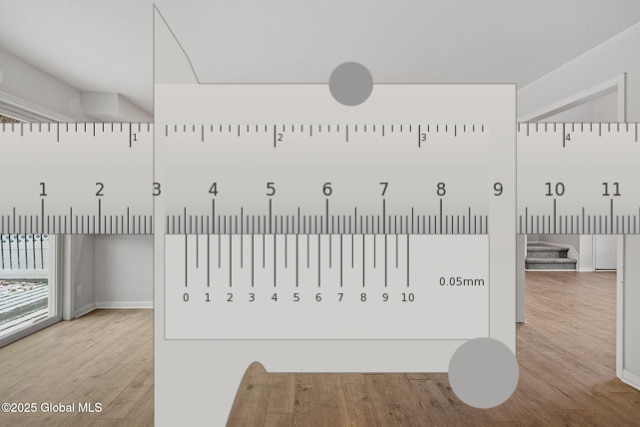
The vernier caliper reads 35.2 mm
